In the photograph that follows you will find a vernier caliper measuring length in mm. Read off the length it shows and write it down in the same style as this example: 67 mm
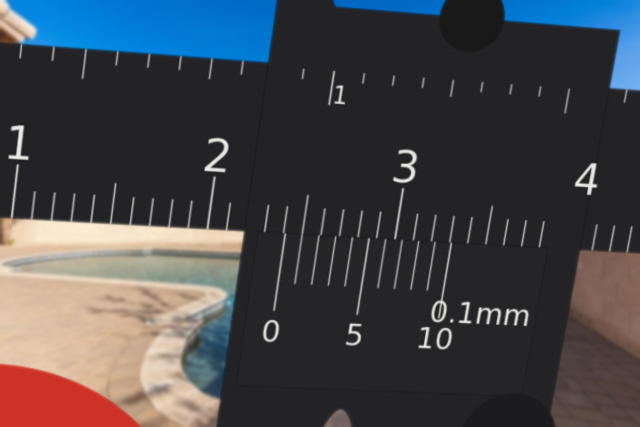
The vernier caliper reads 24.1 mm
